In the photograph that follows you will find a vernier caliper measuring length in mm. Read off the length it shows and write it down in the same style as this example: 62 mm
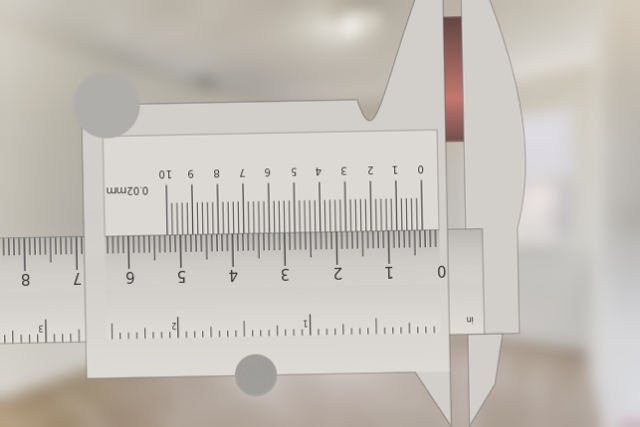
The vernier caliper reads 3.5 mm
